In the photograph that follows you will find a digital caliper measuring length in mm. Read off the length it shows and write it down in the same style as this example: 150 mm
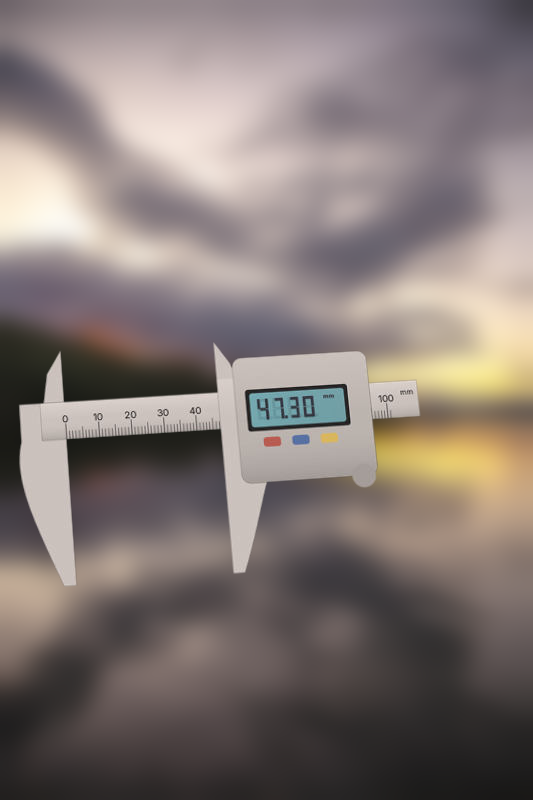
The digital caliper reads 47.30 mm
